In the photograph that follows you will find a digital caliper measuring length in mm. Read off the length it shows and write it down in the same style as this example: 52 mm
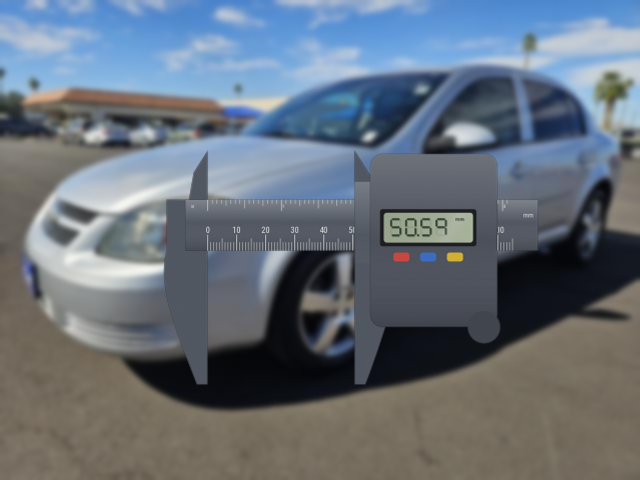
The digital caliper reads 50.59 mm
